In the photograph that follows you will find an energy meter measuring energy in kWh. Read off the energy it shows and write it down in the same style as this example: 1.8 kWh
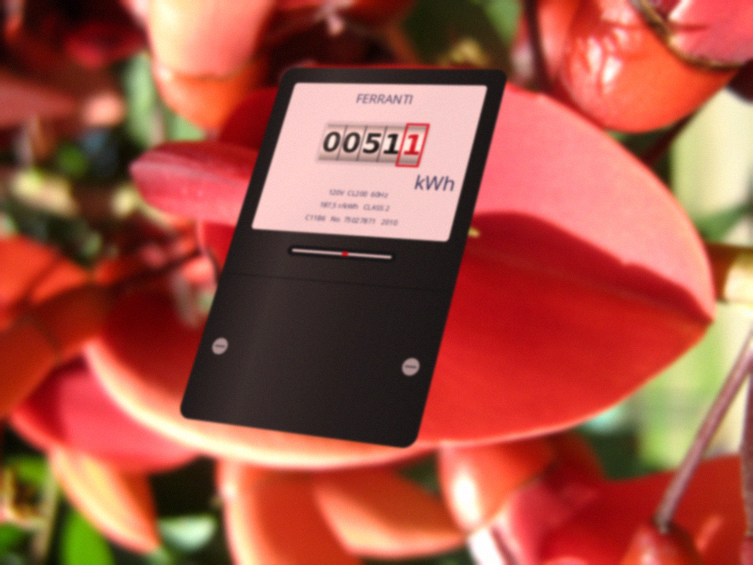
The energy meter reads 51.1 kWh
